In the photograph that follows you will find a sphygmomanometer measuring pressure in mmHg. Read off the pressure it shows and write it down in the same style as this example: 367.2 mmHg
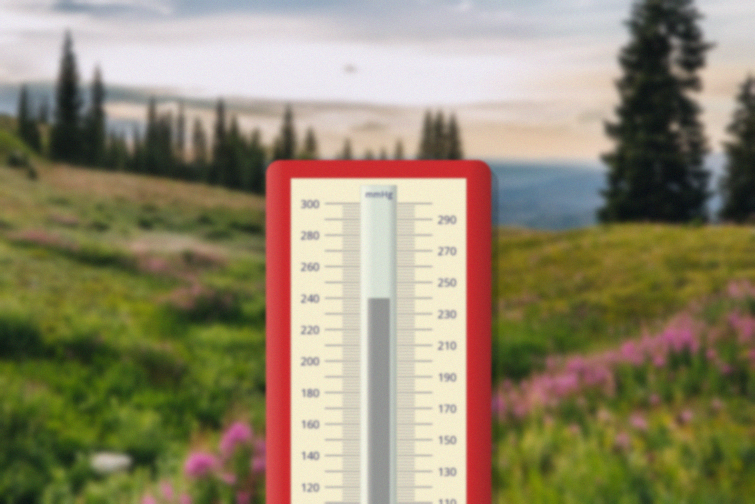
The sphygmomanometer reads 240 mmHg
